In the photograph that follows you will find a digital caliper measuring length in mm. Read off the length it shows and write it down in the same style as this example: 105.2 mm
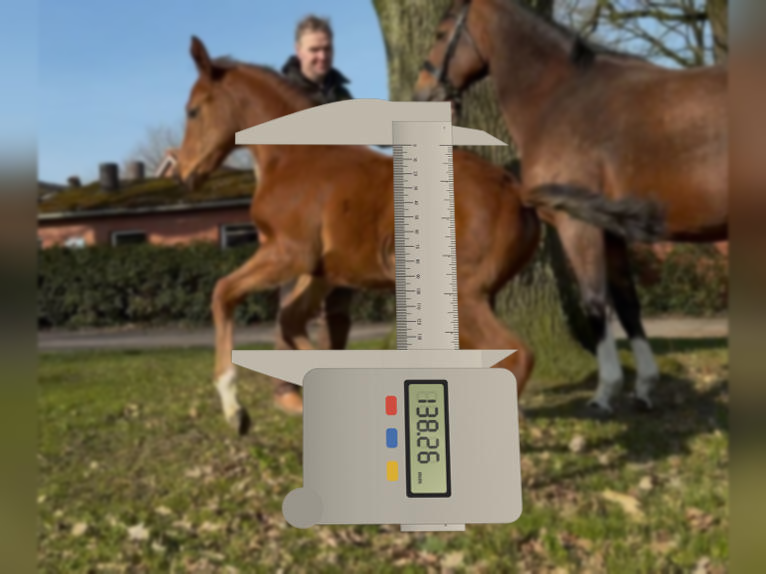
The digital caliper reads 138.26 mm
